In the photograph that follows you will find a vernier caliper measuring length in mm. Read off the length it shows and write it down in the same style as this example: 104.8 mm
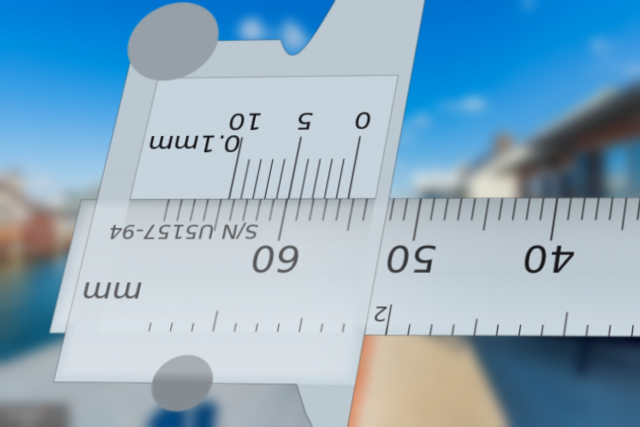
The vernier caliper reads 55.4 mm
